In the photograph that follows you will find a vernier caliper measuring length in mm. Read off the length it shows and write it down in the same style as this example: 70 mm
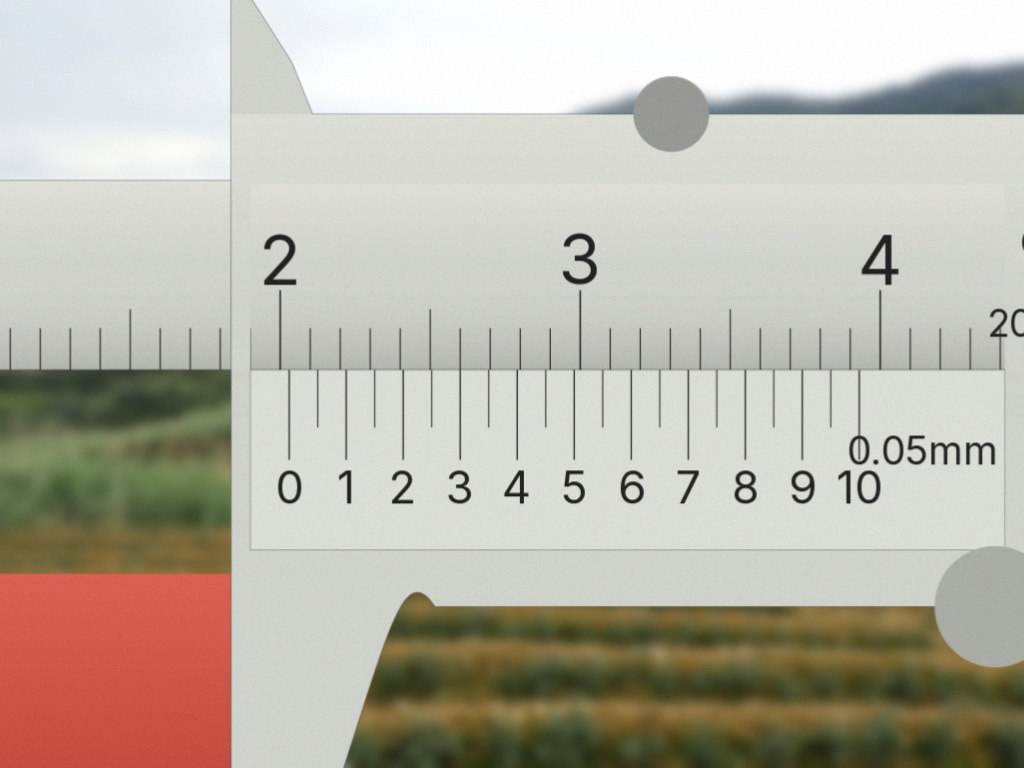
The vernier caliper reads 20.30 mm
